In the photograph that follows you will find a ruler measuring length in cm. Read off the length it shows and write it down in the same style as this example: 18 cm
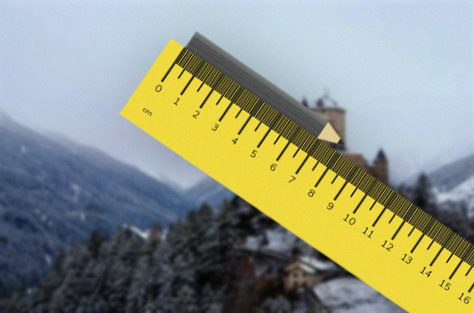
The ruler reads 8 cm
